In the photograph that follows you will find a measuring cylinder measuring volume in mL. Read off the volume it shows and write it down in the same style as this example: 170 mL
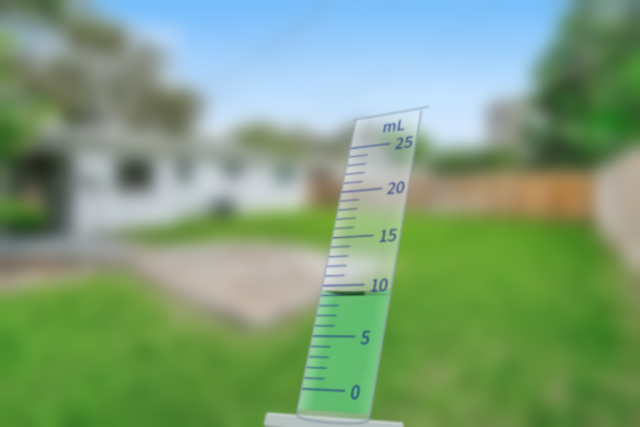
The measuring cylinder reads 9 mL
